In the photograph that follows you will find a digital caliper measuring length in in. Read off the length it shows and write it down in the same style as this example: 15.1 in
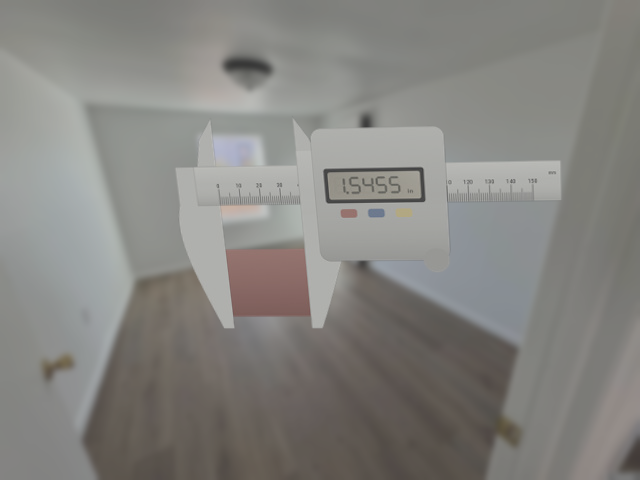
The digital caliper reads 1.5455 in
